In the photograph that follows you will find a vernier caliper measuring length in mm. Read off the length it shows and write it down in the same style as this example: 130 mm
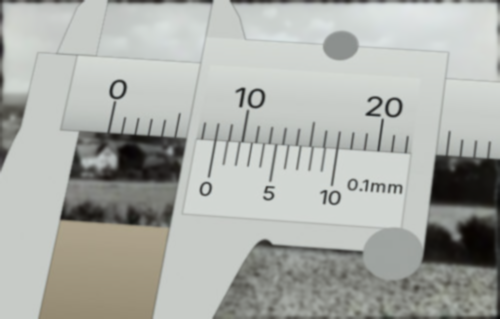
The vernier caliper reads 8.0 mm
